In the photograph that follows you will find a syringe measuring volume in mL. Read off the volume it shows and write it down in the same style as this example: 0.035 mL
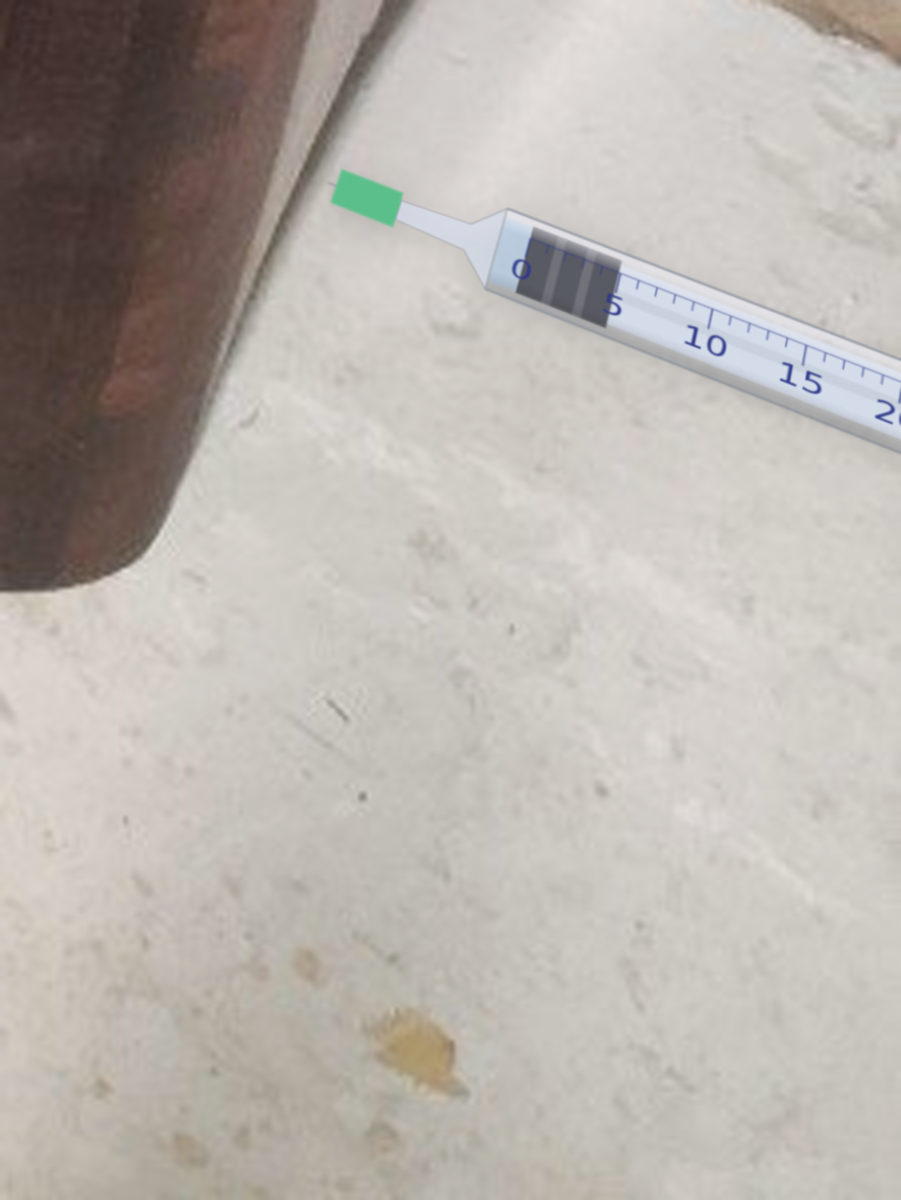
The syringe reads 0 mL
